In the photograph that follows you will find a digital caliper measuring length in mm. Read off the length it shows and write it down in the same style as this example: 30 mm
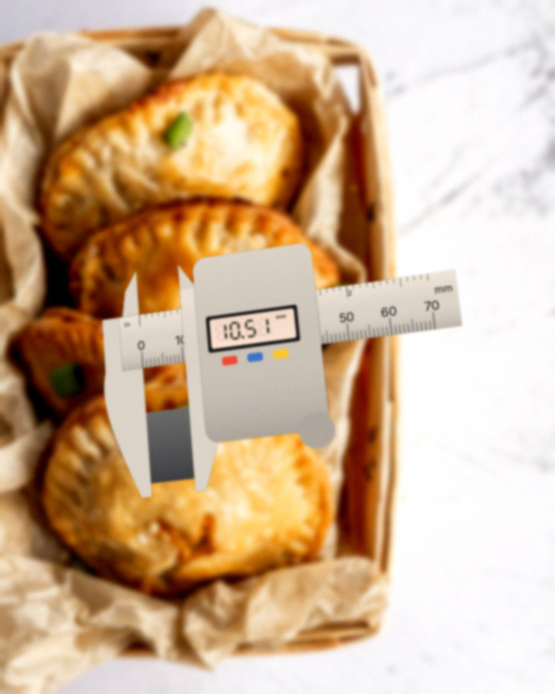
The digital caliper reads 10.51 mm
